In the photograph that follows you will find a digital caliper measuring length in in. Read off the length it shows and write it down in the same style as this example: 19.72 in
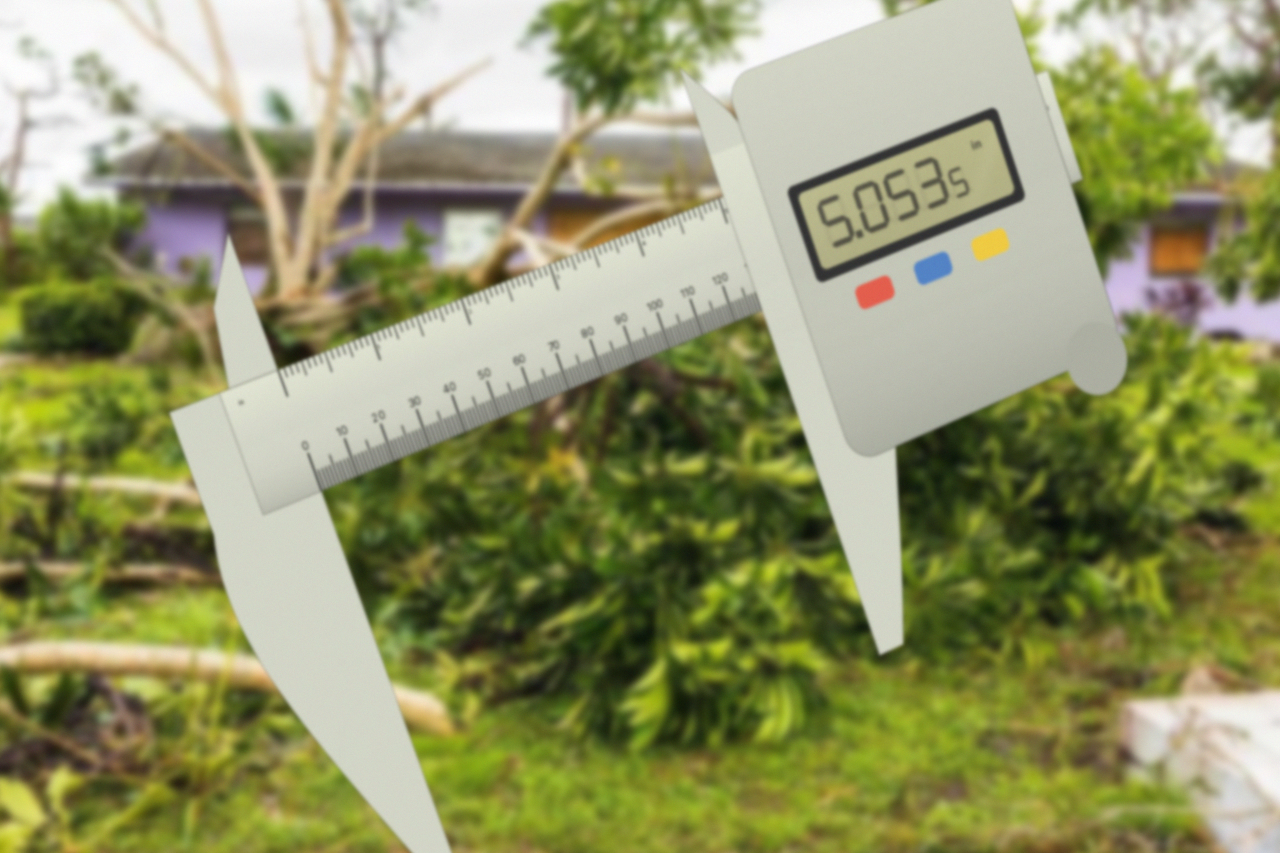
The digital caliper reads 5.0535 in
